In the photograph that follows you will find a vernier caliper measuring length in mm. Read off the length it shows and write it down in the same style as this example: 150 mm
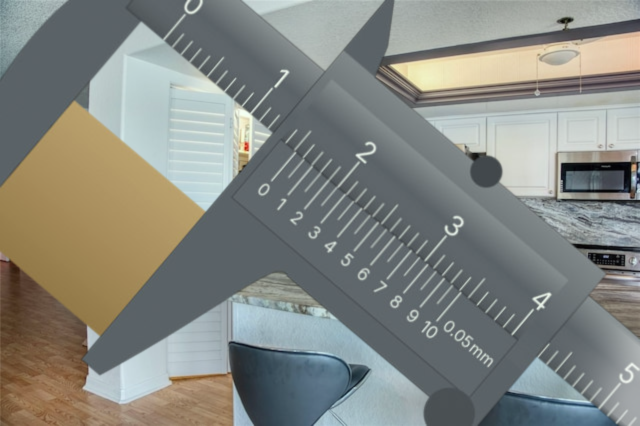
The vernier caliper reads 15.2 mm
